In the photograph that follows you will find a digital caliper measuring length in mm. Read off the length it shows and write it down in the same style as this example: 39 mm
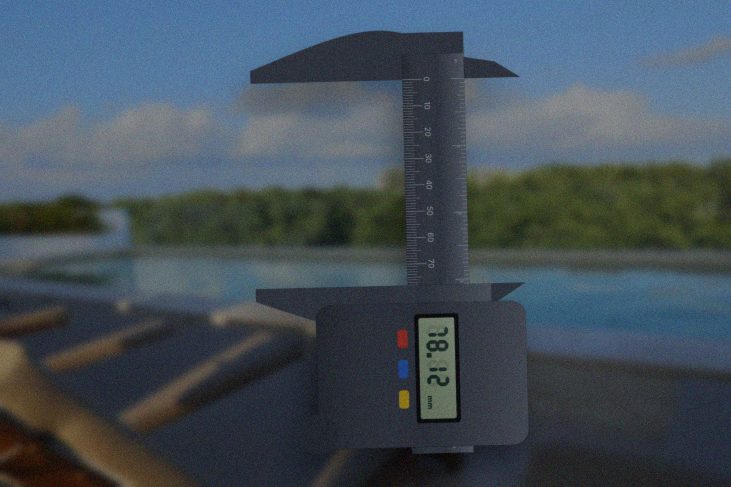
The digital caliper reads 78.12 mm
